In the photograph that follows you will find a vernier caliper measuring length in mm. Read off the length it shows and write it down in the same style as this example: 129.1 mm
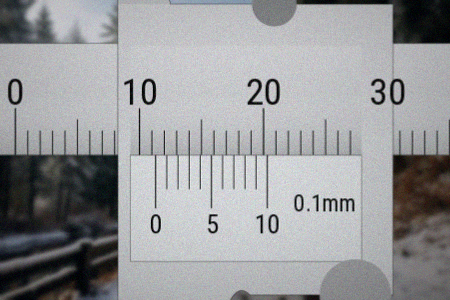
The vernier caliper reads 11.3 mm
